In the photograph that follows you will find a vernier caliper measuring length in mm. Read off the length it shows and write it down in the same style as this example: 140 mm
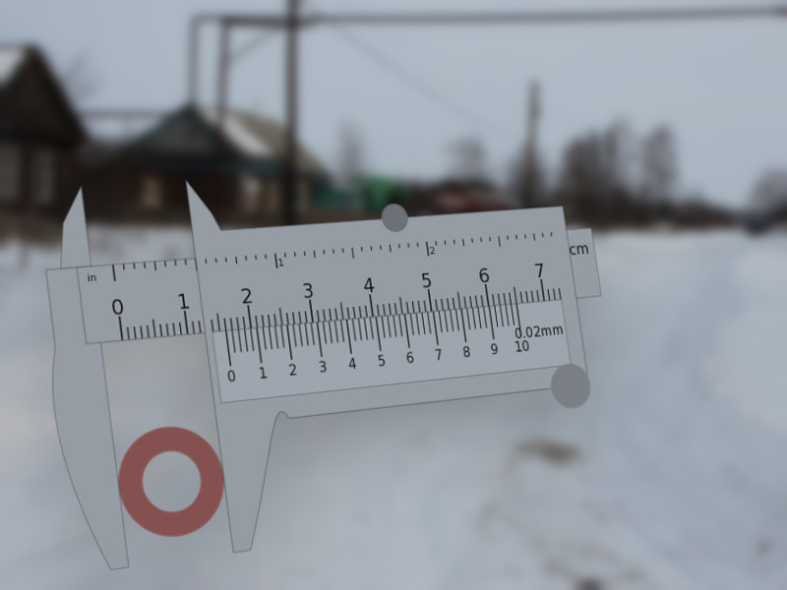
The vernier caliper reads 16.0 mm
